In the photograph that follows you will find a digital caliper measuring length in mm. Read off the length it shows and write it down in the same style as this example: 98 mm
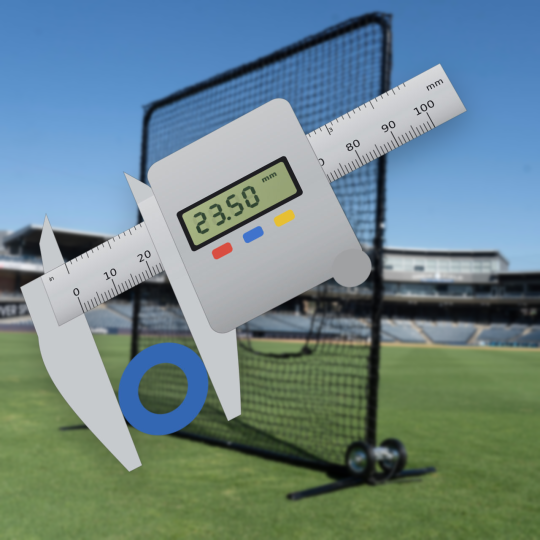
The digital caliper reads 23.50 mm
